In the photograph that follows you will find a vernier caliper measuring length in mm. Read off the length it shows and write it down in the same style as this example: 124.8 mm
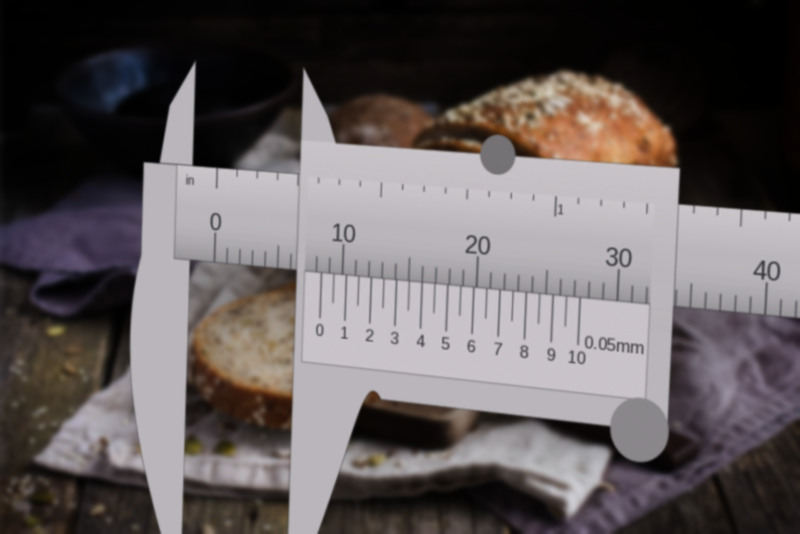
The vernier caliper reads 8.4 mm
